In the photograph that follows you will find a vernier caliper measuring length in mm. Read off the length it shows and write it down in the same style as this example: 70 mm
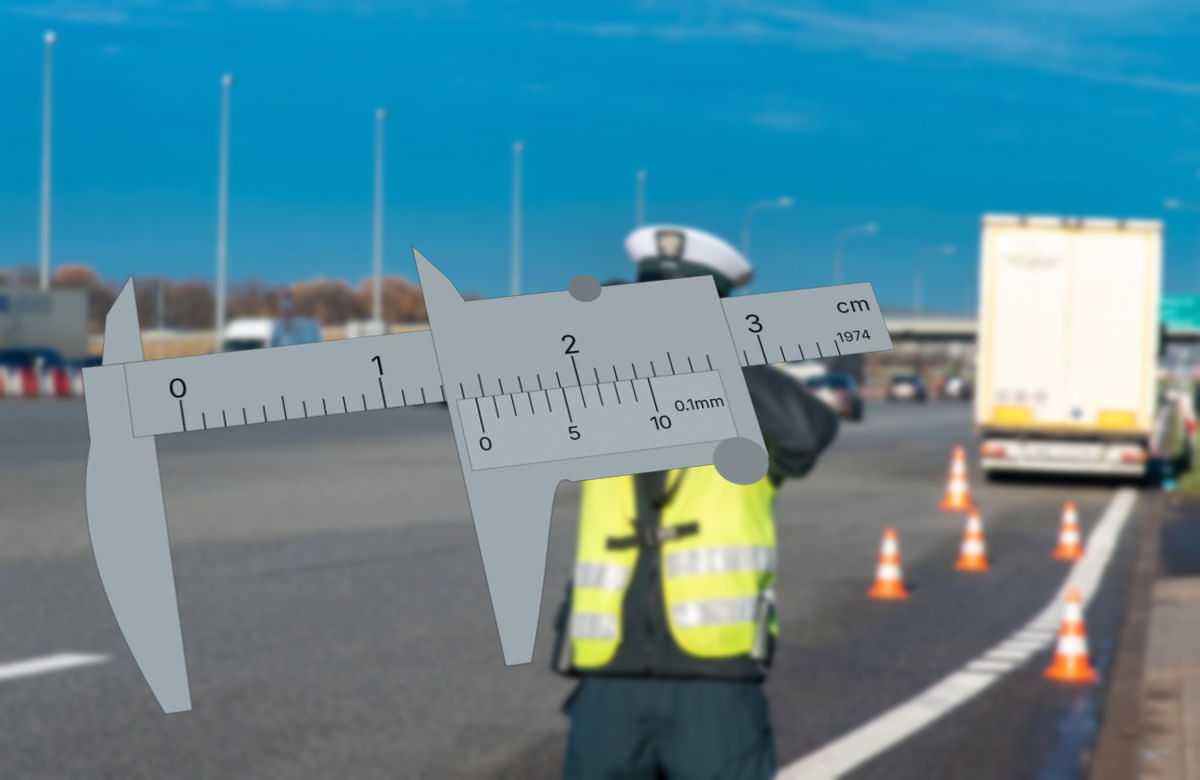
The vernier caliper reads 14.6 mm
